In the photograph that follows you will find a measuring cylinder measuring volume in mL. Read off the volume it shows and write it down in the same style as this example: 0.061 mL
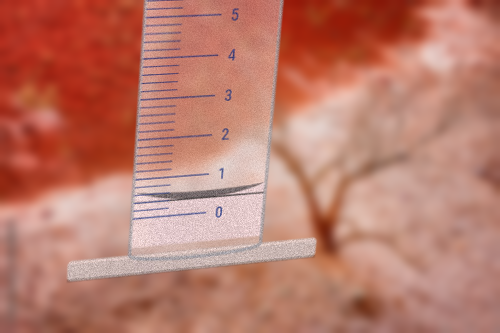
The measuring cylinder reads 0.4 mL
